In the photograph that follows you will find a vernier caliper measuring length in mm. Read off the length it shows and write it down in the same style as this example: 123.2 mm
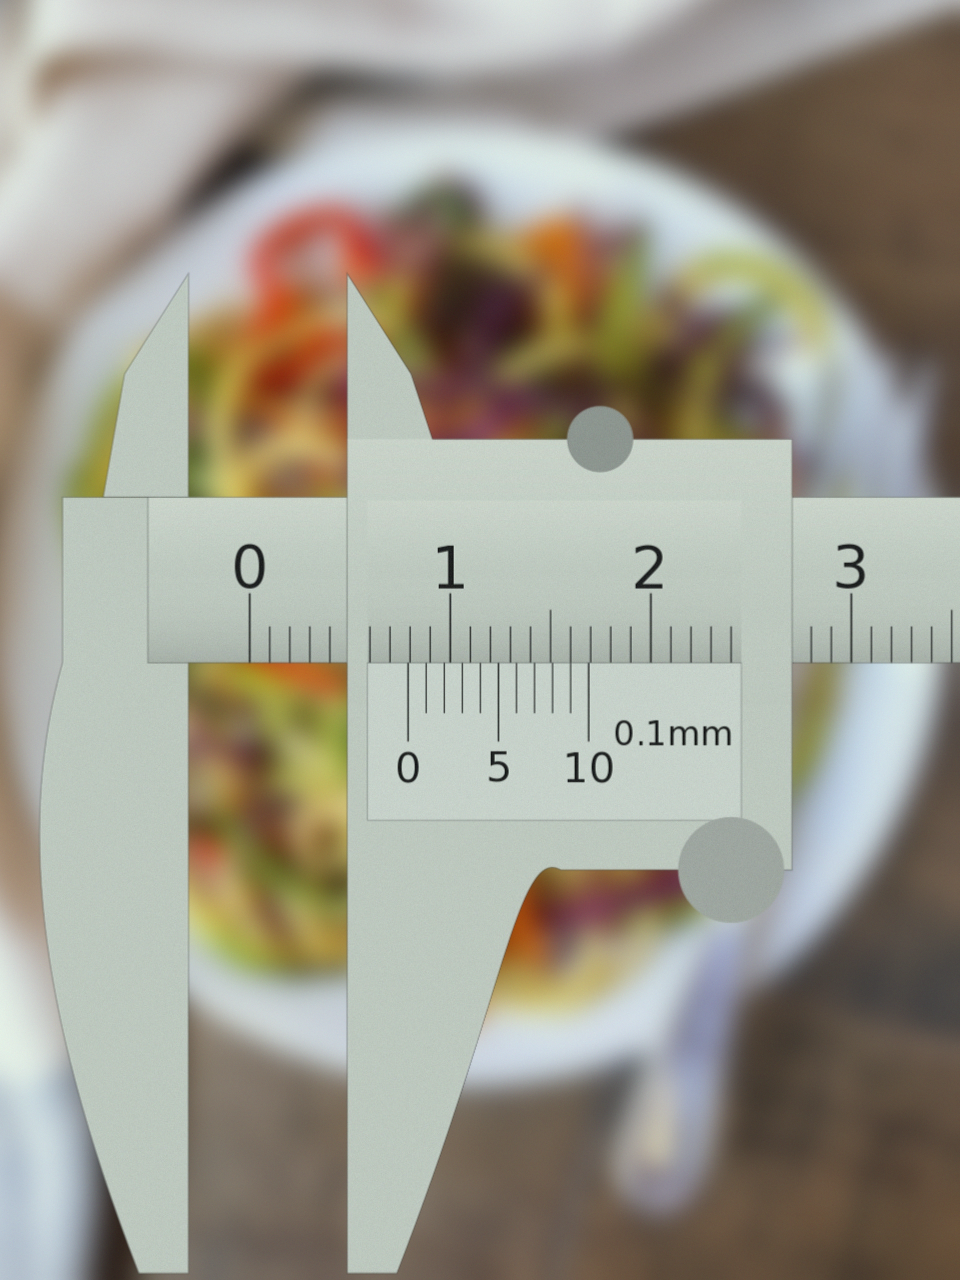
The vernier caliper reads 7.9 mm
